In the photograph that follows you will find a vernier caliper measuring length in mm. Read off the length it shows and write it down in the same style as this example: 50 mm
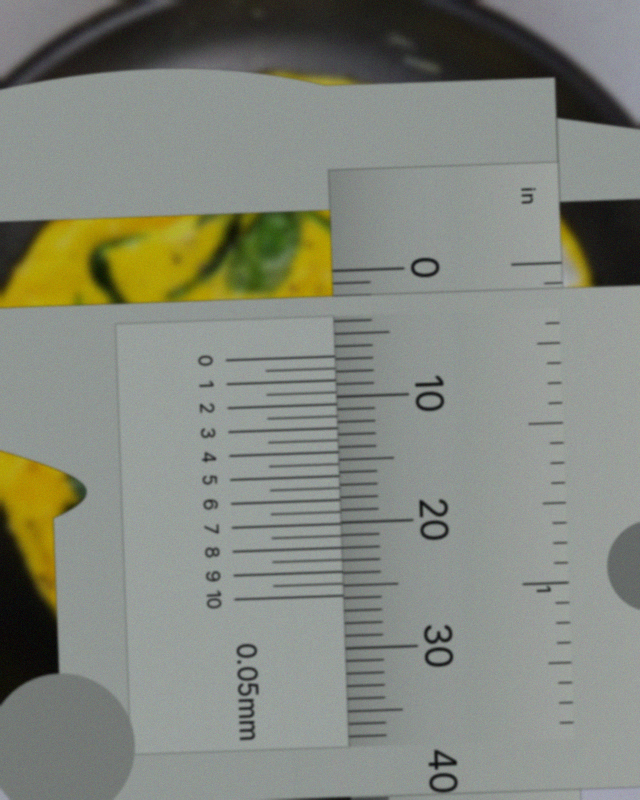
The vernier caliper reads 6.8 mm
